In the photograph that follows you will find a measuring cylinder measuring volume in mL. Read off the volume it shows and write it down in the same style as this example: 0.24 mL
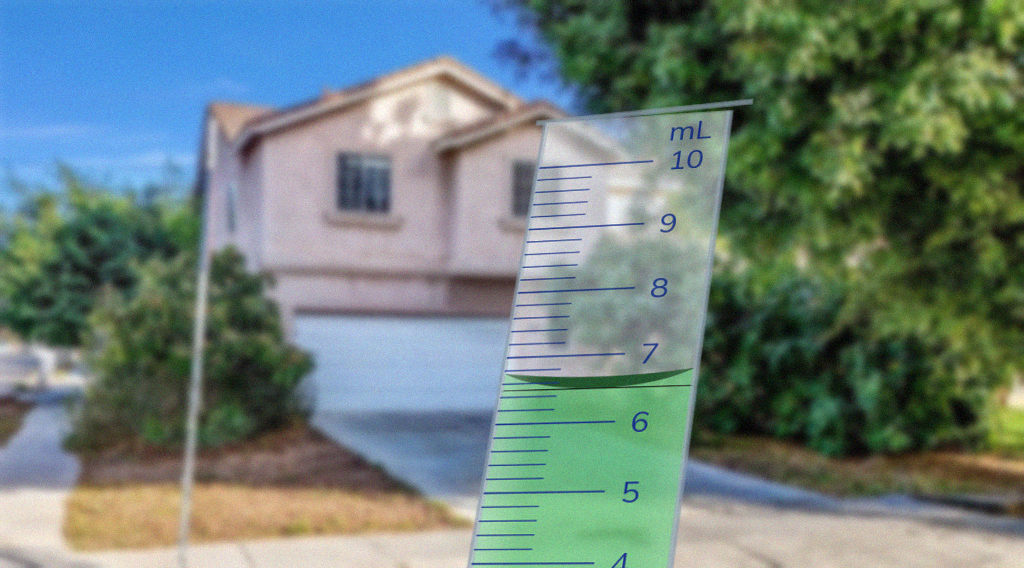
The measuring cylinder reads 6.5 mL
